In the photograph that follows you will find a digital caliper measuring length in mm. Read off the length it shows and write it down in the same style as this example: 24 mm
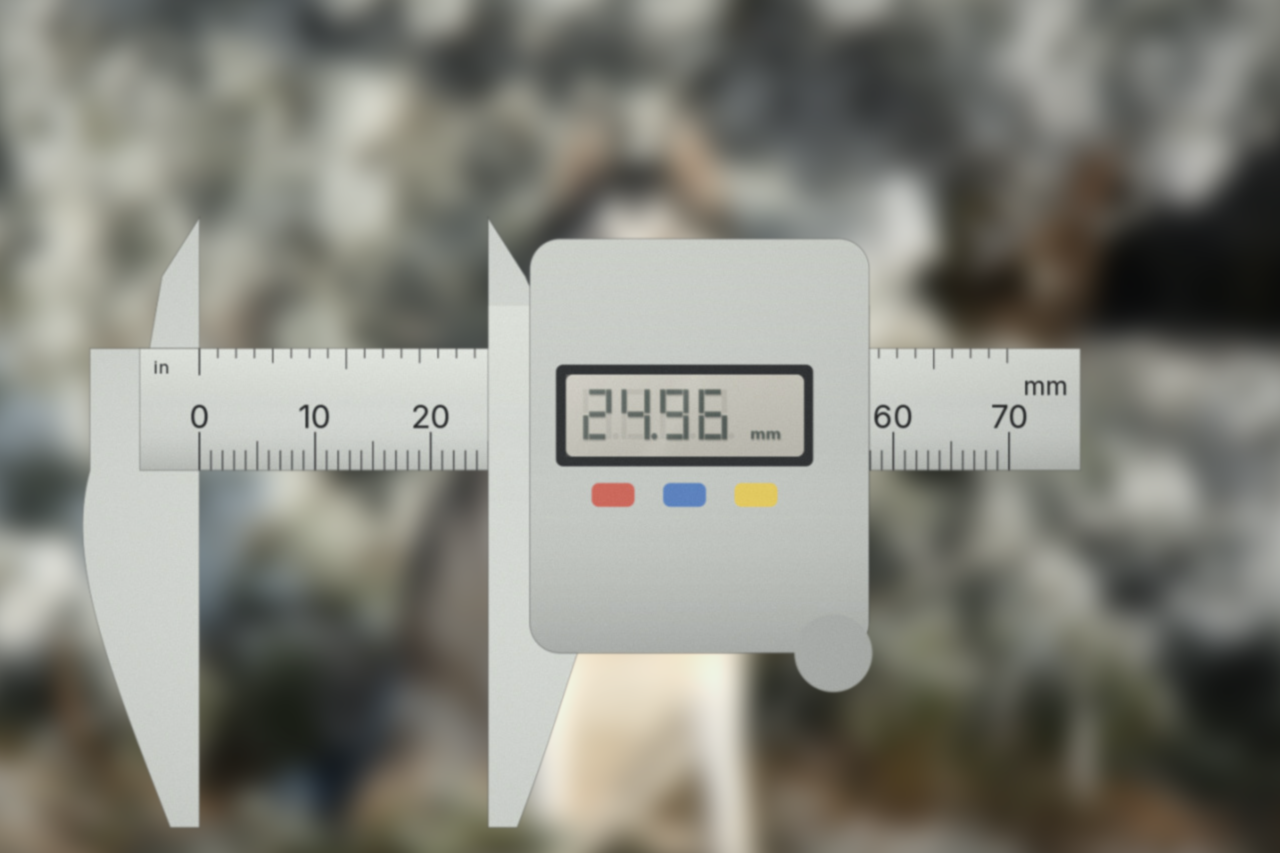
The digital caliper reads 24.96 mm
